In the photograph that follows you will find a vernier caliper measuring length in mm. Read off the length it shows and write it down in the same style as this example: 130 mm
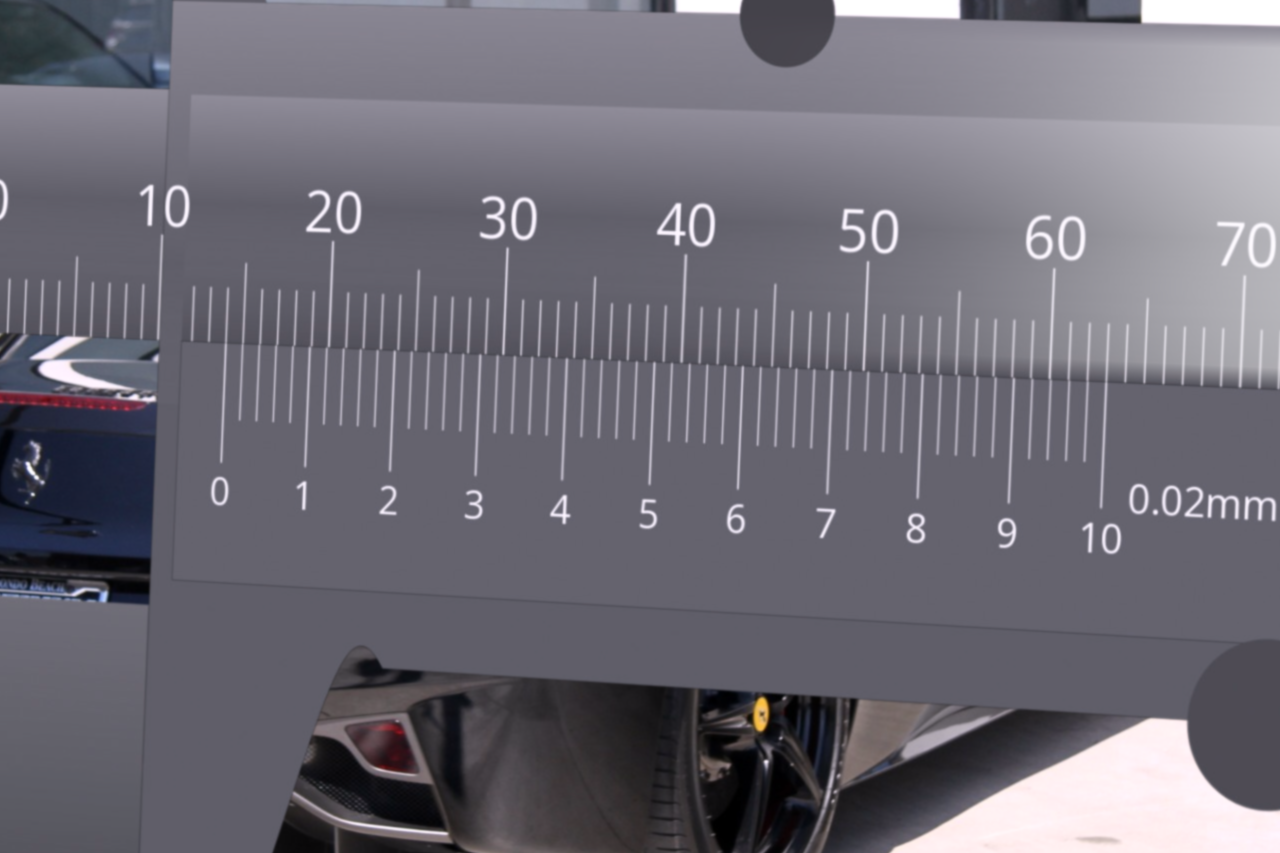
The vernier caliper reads 14.0 mm
